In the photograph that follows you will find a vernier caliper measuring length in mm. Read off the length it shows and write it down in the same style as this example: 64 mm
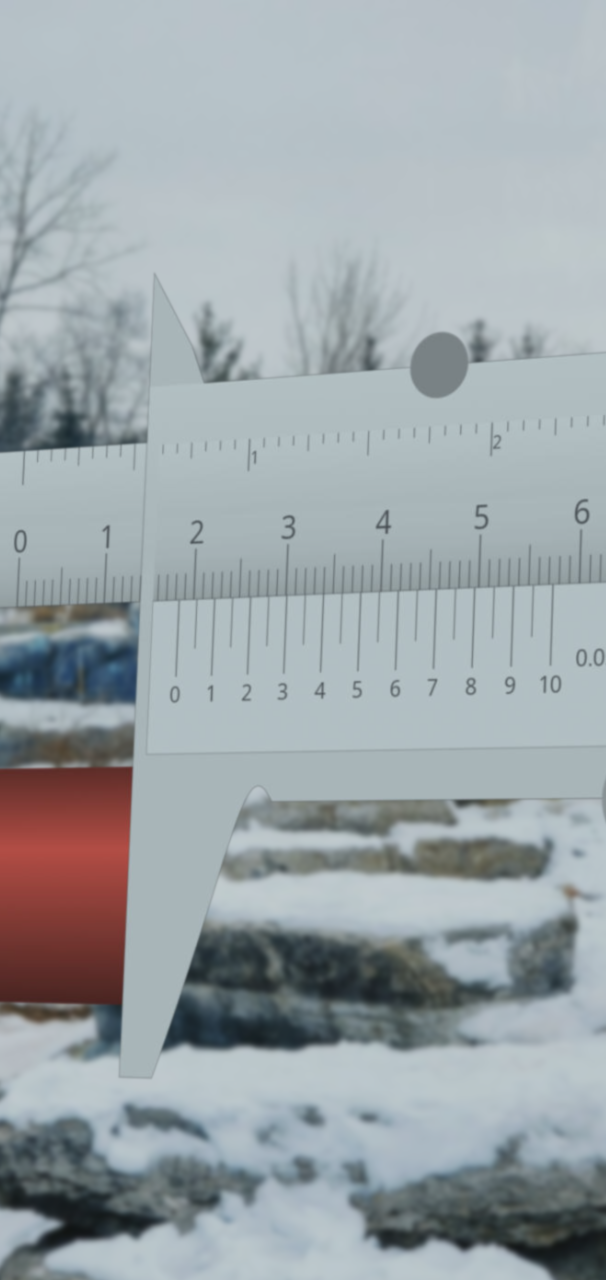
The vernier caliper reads 18.4 mm
